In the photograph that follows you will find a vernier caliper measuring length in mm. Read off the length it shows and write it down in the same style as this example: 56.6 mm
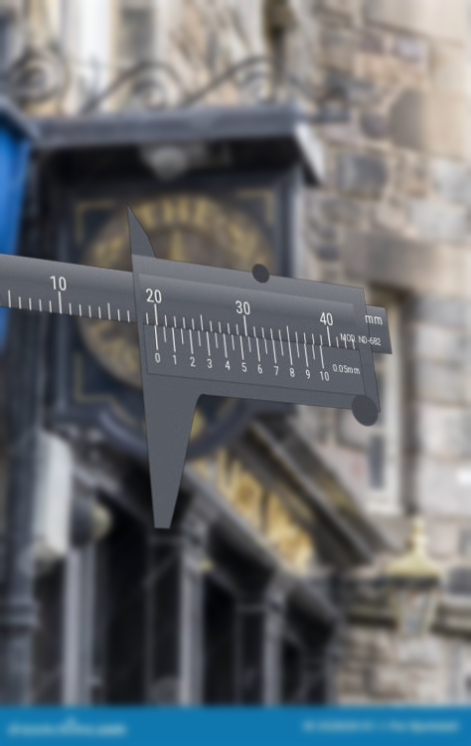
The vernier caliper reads 19.8 mm
